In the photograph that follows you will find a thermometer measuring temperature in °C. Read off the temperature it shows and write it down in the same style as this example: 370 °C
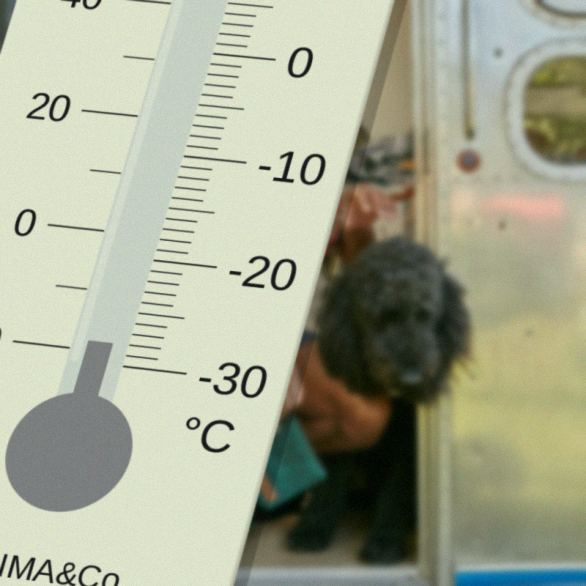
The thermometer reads -28 °C
